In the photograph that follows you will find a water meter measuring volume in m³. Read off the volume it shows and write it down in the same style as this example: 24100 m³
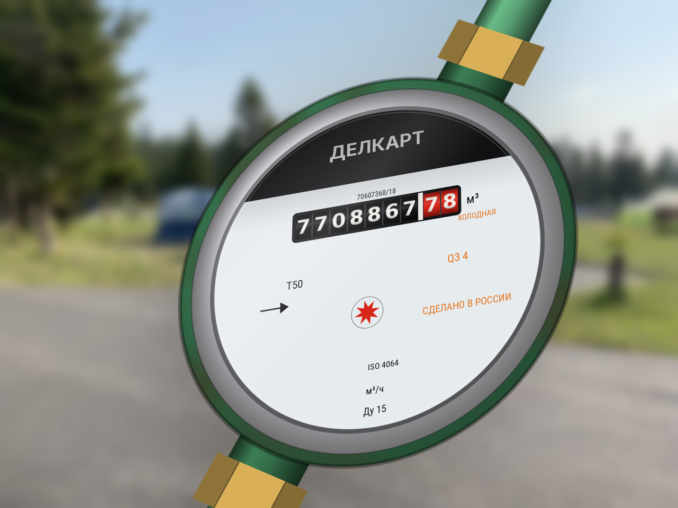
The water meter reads 7708867.78 m³
